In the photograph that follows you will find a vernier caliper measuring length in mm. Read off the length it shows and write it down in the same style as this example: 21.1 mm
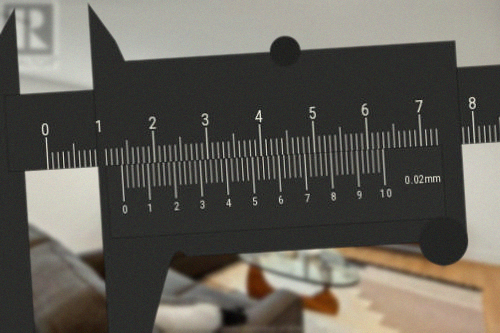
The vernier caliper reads 13.8 mm
